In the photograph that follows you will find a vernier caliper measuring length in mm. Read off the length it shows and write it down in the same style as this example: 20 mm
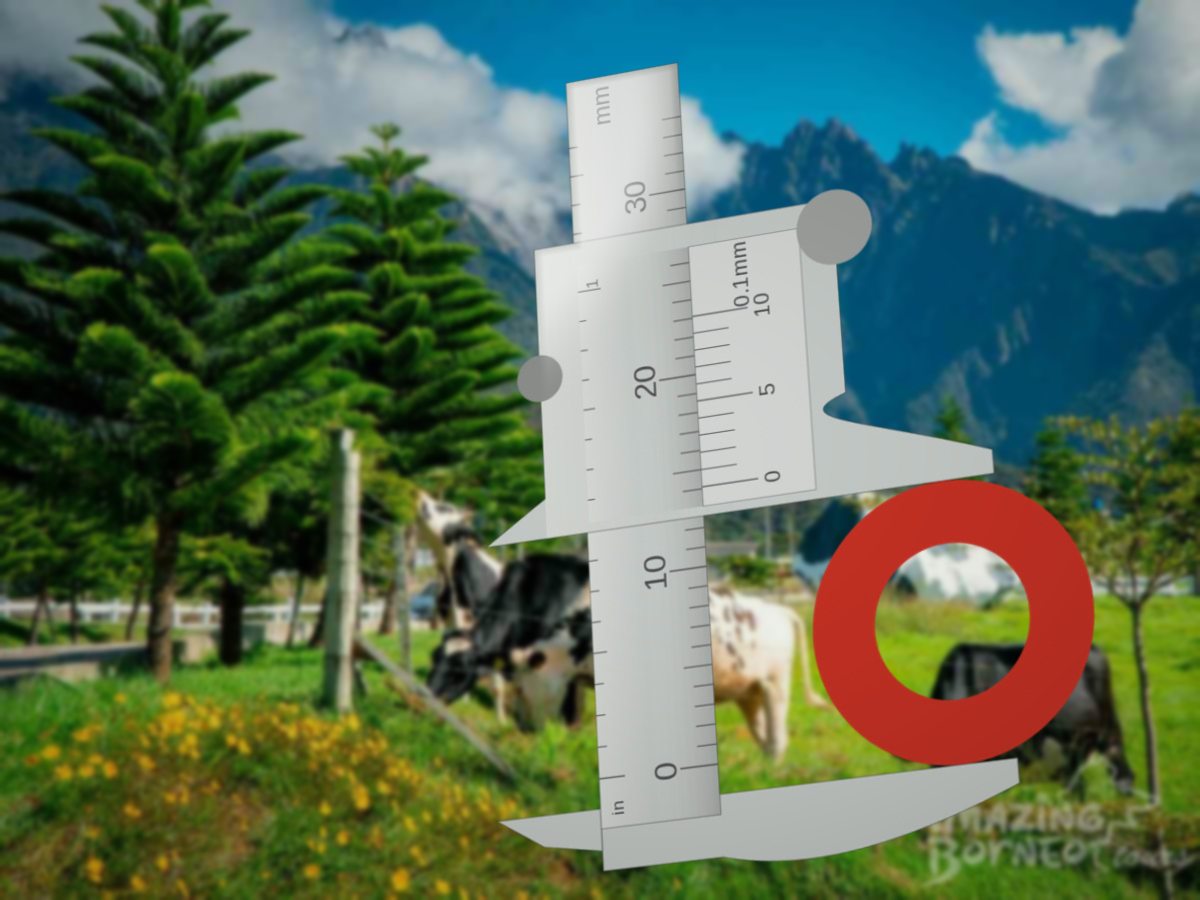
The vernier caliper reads 14.1 mm
